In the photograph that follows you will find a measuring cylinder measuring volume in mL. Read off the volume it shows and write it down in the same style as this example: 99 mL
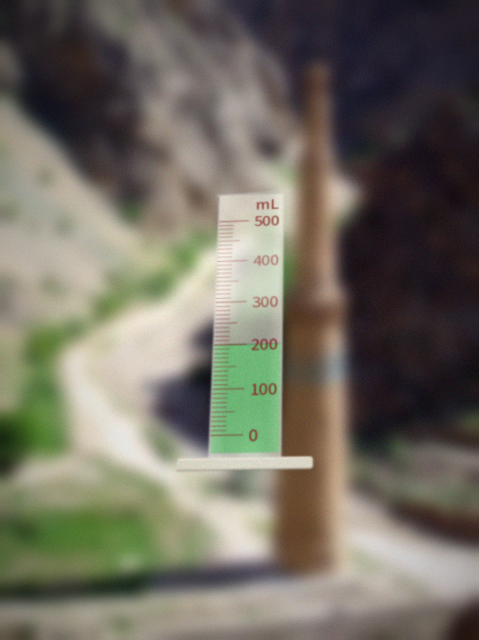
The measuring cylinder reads 200 mL
